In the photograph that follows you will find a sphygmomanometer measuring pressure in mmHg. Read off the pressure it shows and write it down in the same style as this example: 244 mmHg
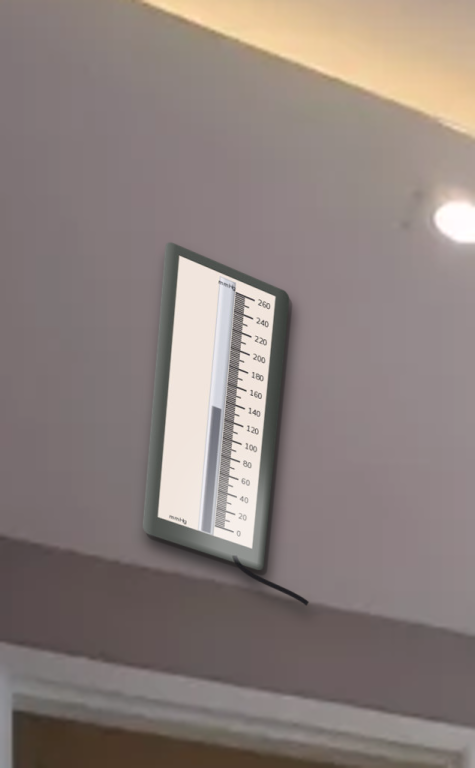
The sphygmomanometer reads 130 mmHg
